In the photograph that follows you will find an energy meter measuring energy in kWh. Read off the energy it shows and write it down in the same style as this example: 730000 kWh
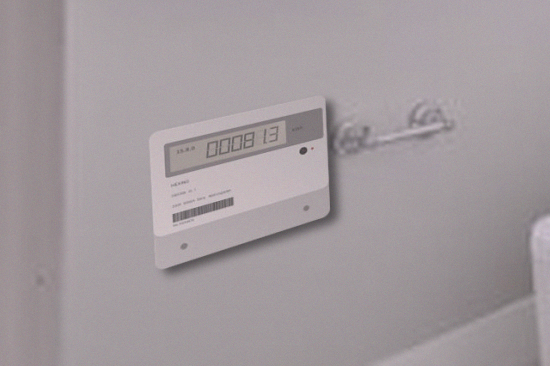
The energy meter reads 81.3 kWh
